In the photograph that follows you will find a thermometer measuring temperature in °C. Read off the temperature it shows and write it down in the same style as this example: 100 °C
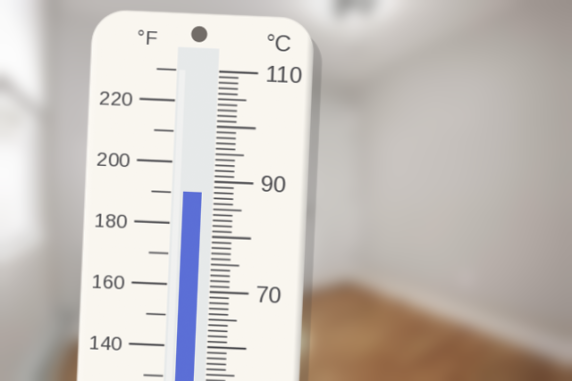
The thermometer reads 88 °C
